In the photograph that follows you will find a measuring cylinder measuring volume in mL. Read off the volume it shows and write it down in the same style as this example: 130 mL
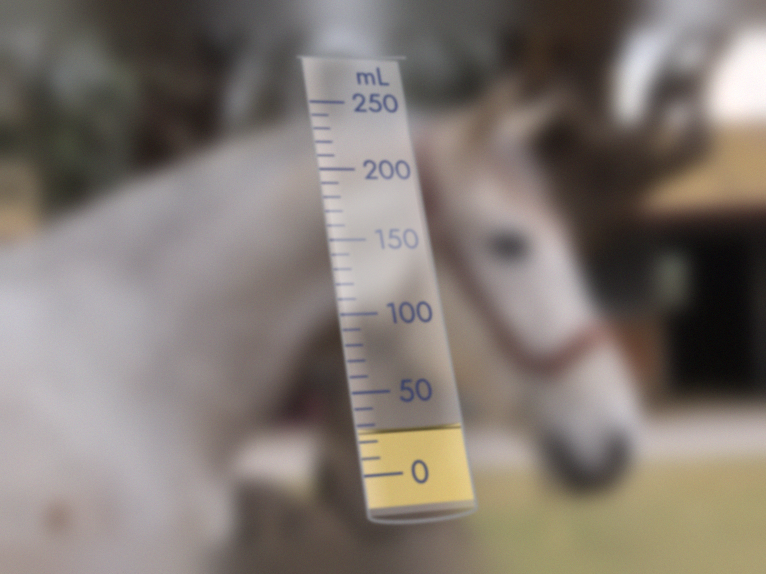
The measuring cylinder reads 25 mL
